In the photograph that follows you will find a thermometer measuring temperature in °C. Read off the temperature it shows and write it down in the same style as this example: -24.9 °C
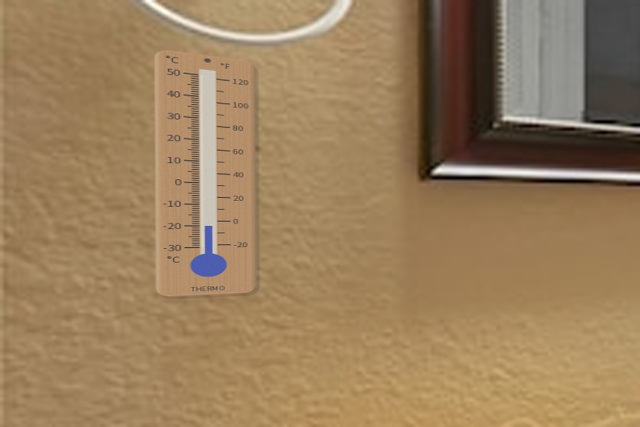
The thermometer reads -20 °C
